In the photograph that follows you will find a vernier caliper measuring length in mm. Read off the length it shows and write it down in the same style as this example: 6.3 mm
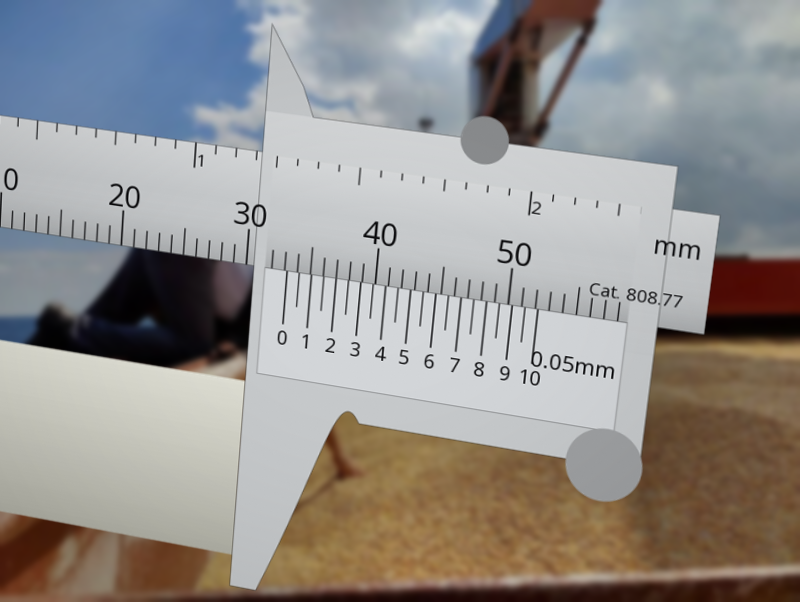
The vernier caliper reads 33.2 mm
